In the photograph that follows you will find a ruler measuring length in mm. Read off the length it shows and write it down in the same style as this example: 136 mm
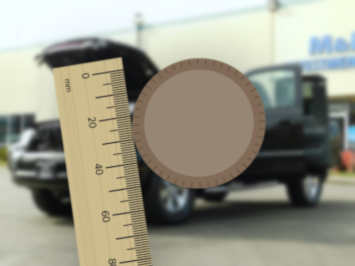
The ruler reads 55 mm
